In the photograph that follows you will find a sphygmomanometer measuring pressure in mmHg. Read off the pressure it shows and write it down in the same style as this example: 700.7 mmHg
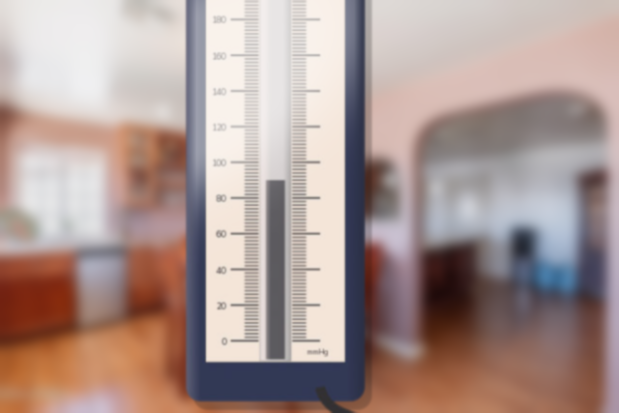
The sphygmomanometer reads 90 mmHg
